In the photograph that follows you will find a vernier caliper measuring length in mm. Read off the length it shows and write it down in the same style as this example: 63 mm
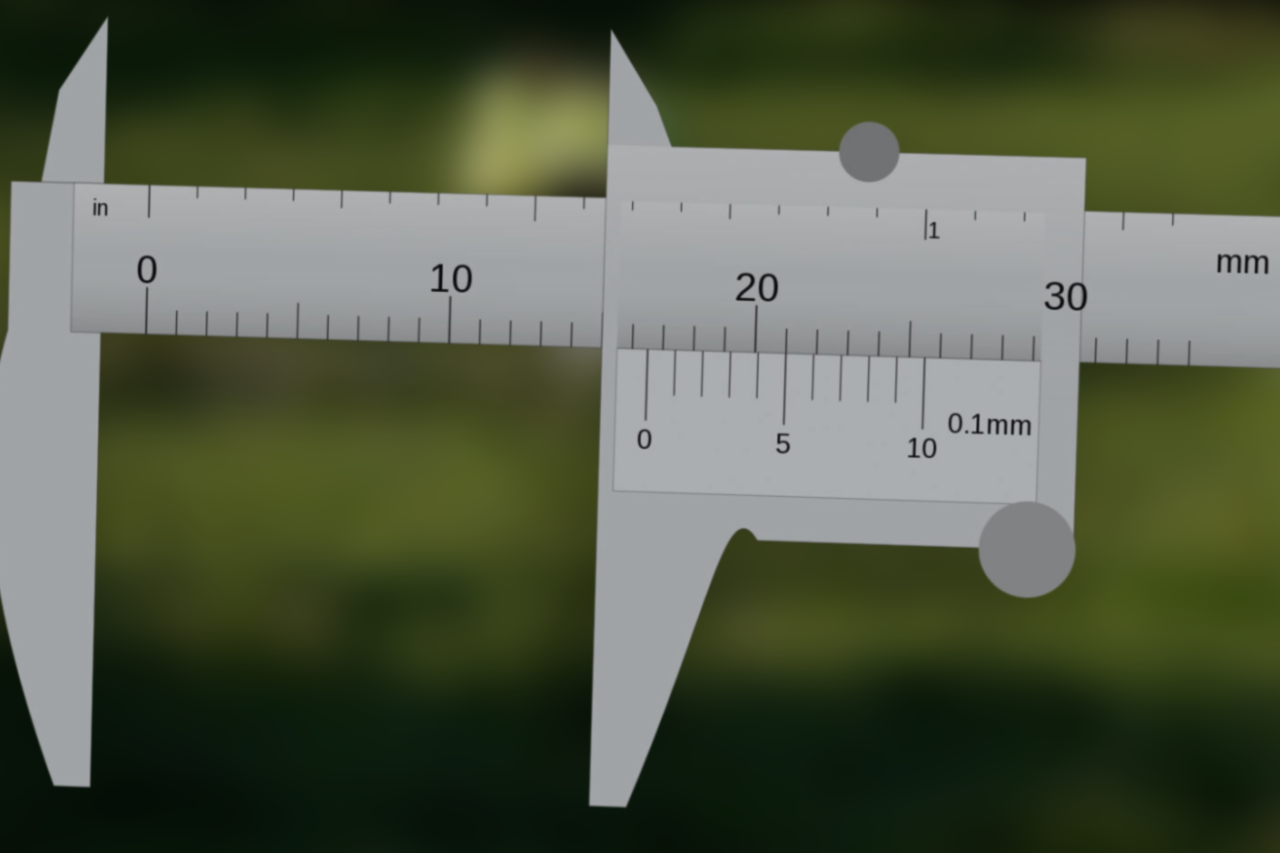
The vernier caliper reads 16.5 mm
